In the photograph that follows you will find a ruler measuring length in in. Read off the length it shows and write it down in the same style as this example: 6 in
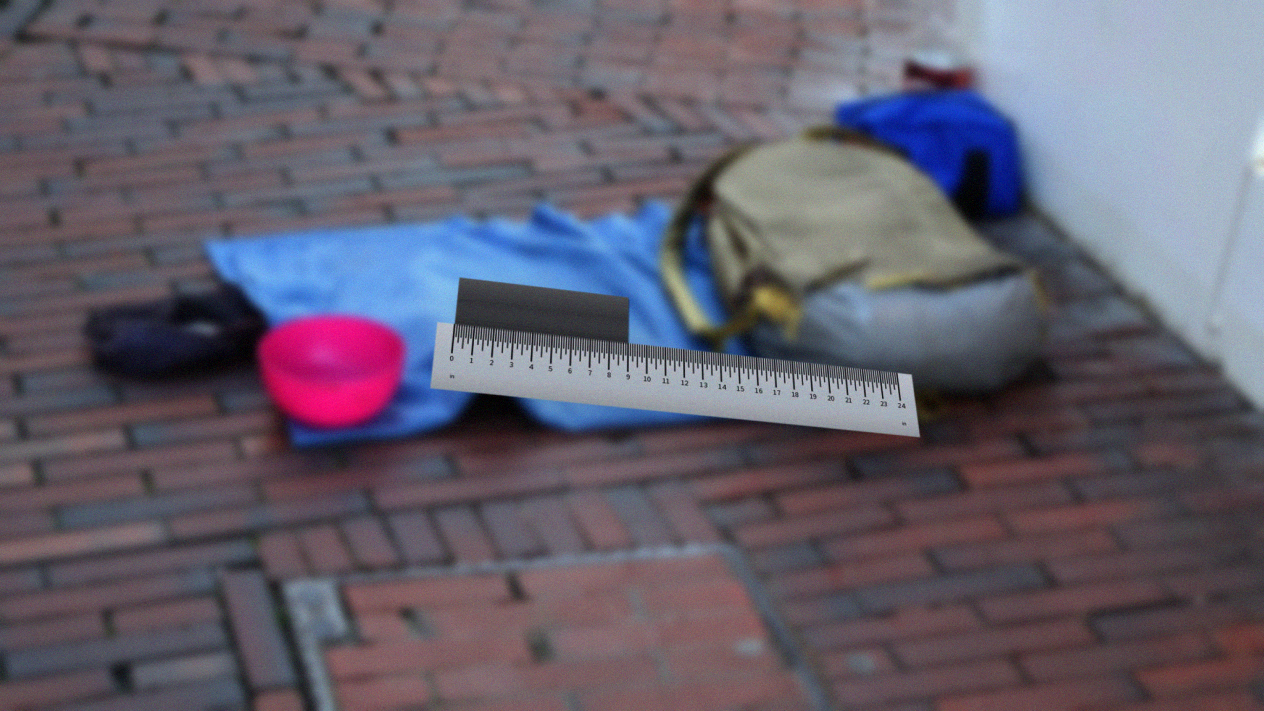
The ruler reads 9 in
